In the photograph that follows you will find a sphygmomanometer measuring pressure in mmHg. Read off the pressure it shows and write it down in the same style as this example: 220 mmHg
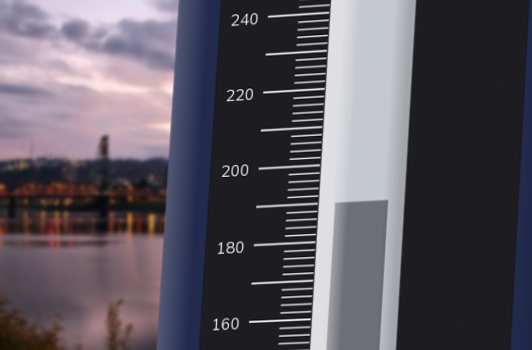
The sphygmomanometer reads 190 mmHg
